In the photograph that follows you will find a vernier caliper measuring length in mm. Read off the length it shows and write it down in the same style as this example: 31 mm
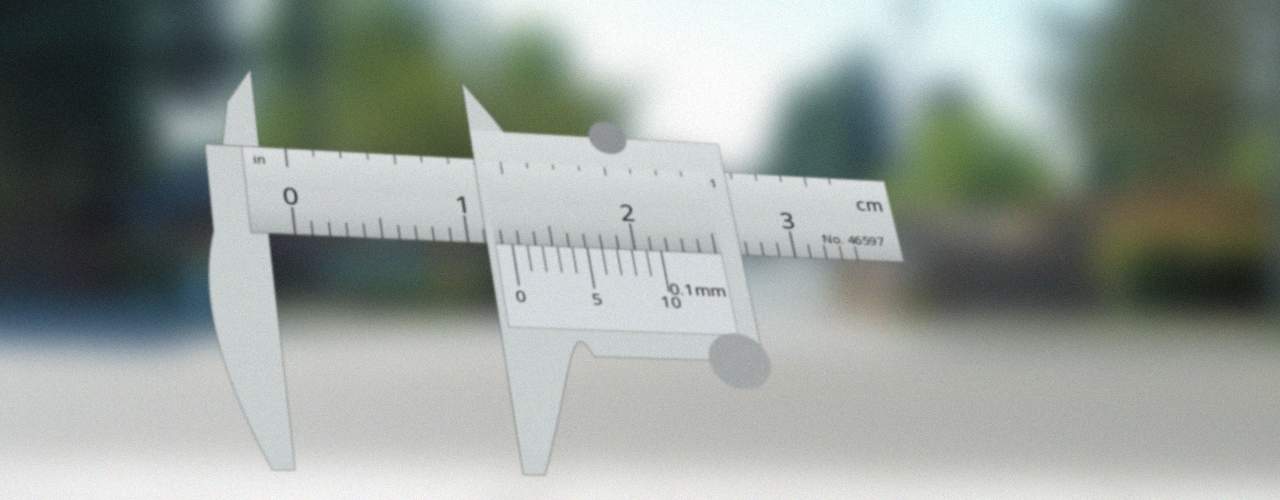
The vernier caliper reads 12.6 mm
